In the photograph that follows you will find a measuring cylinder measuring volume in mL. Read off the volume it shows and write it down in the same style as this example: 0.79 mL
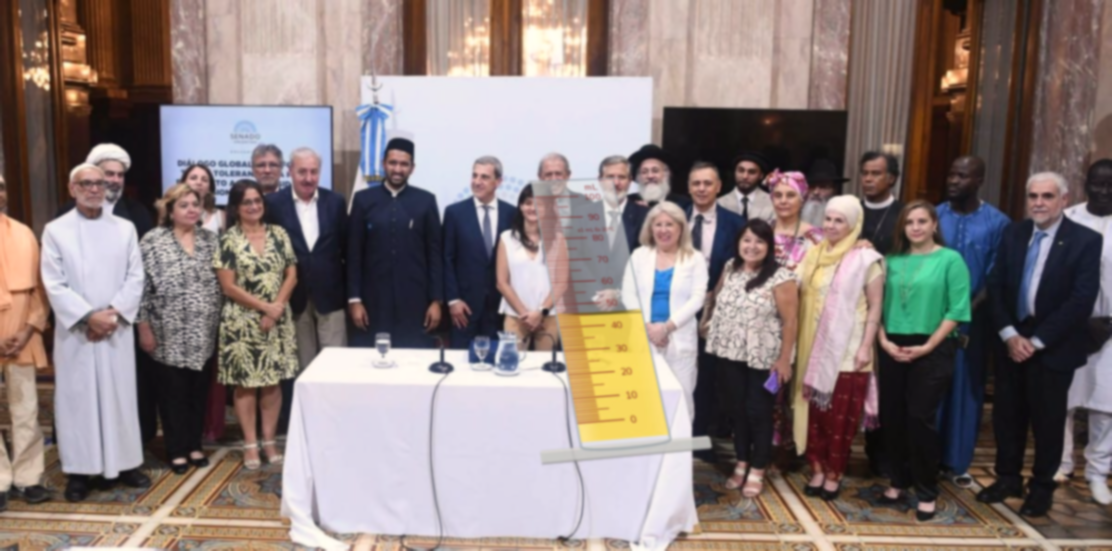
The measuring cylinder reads 45 mL
